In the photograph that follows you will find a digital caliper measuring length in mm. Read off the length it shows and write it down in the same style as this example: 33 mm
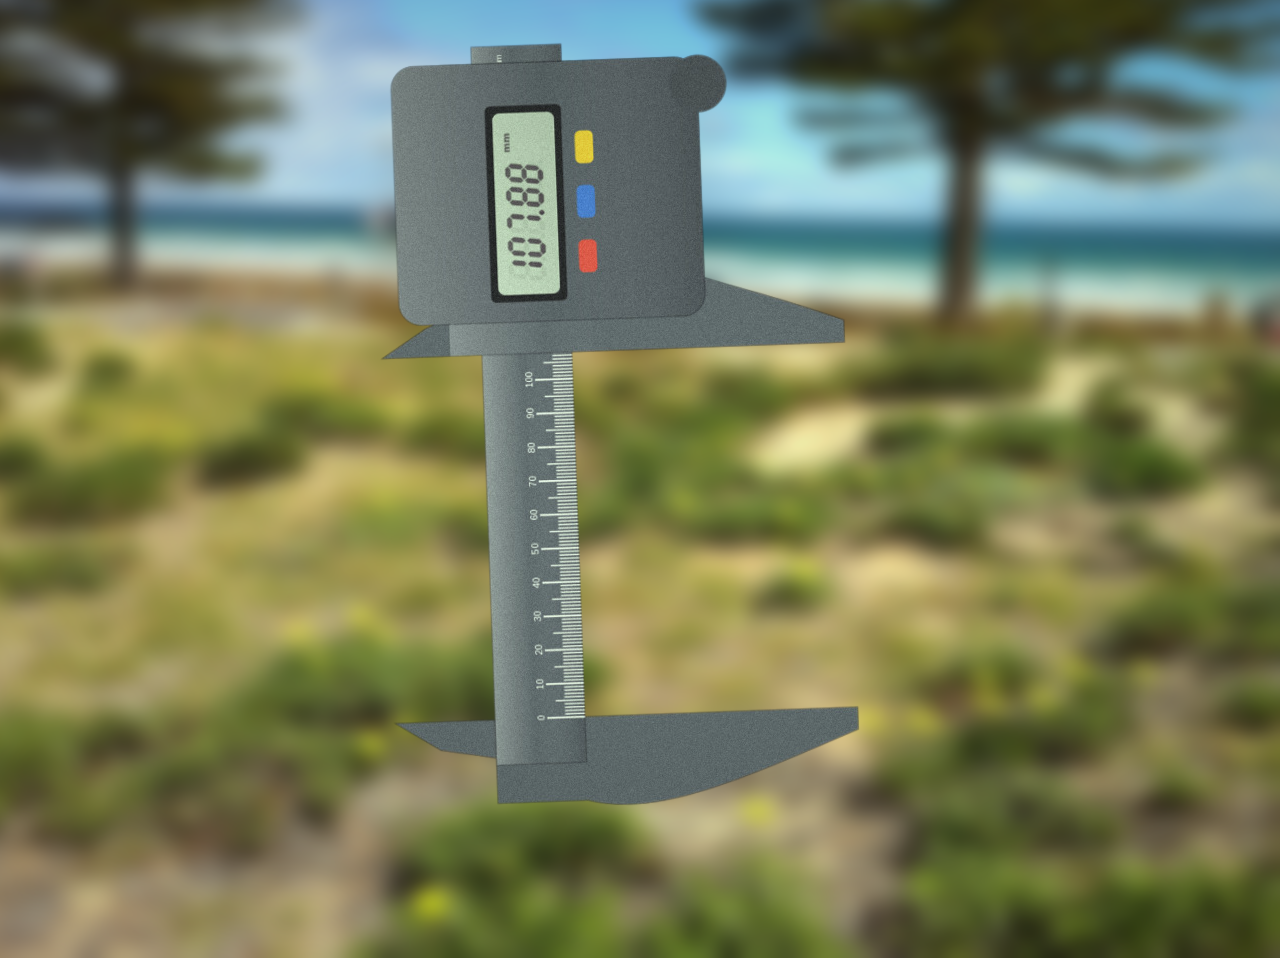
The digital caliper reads 107.88 mm
